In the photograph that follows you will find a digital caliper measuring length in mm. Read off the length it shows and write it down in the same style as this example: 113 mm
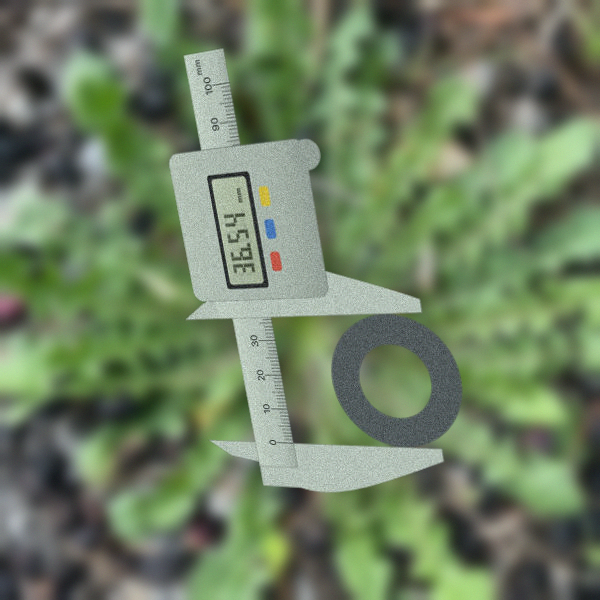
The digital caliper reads 36.54 mm
